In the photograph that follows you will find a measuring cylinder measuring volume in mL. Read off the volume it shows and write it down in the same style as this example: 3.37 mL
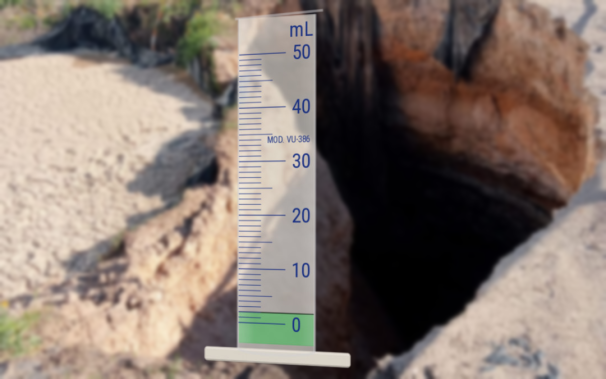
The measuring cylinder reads 2 mL
